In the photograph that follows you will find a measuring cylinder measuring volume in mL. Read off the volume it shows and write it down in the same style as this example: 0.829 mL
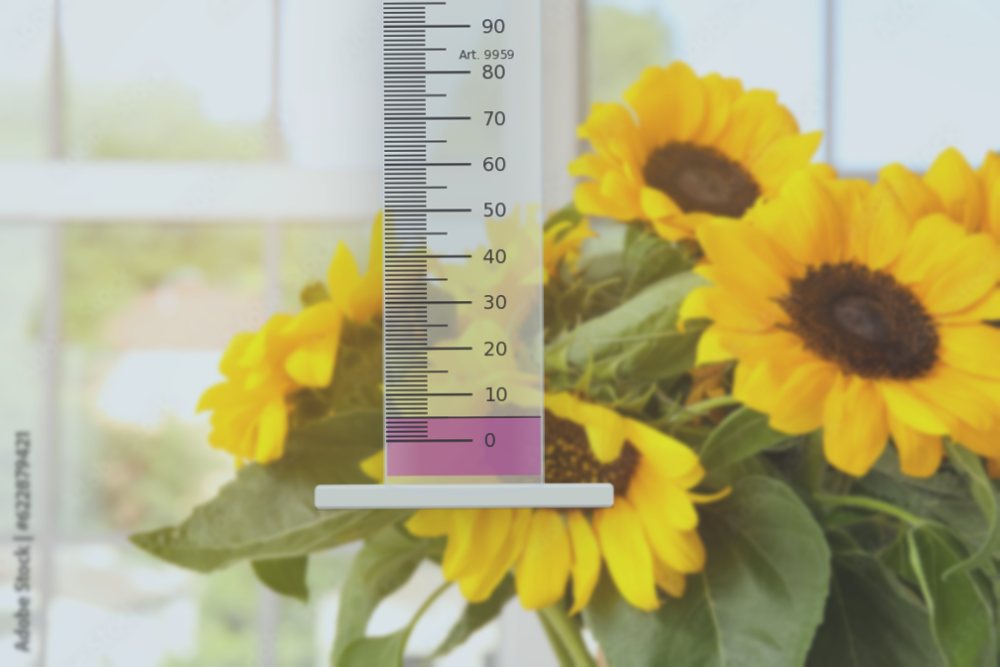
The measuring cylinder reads 5 mL
